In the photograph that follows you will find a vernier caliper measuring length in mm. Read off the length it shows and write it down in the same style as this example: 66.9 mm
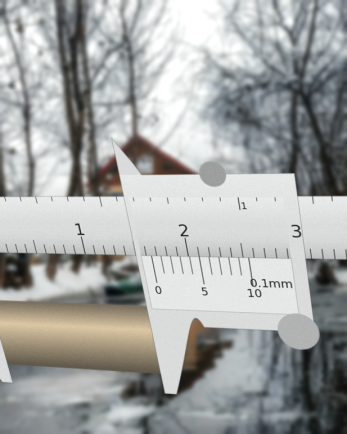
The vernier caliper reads 16.5 mm
